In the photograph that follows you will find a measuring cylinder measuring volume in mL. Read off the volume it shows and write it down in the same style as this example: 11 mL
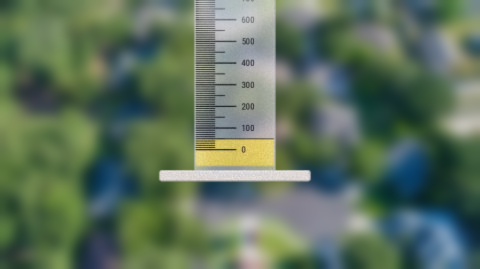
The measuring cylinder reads 50 mL
